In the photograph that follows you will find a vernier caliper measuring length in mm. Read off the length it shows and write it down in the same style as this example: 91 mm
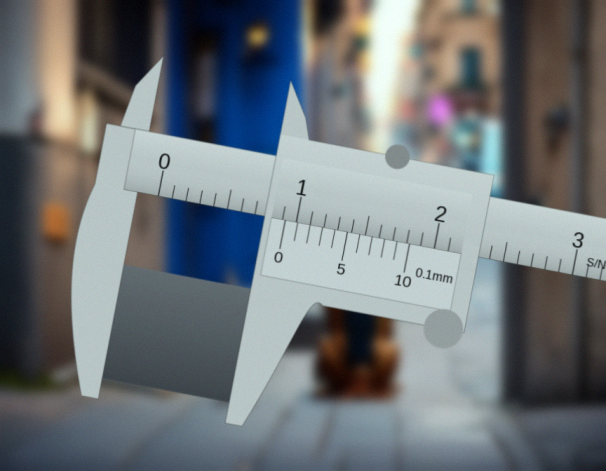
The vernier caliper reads 9.2 mm
